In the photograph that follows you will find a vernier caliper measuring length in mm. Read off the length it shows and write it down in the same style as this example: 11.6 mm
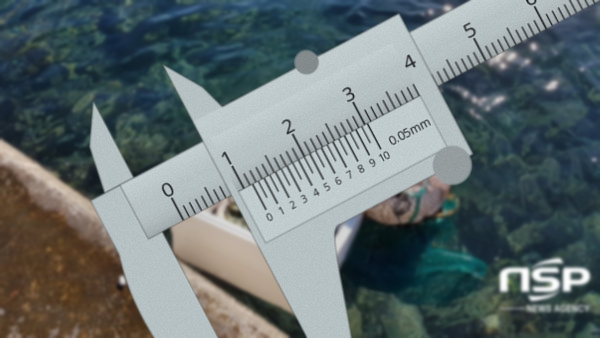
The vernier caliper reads 11.4 mm
